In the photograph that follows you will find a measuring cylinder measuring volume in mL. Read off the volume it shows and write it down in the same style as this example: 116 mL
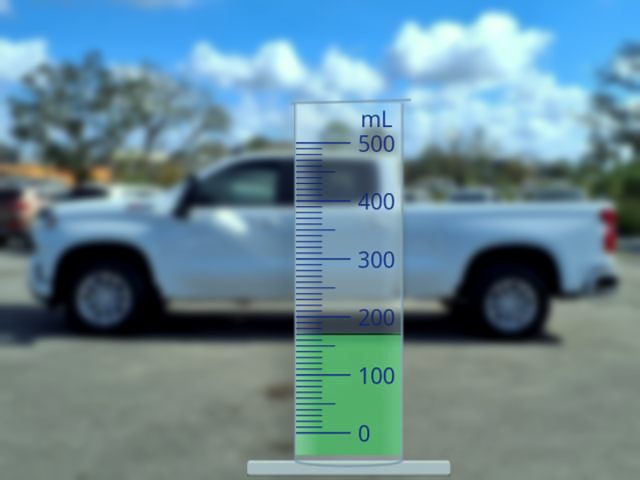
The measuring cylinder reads 170 mL
